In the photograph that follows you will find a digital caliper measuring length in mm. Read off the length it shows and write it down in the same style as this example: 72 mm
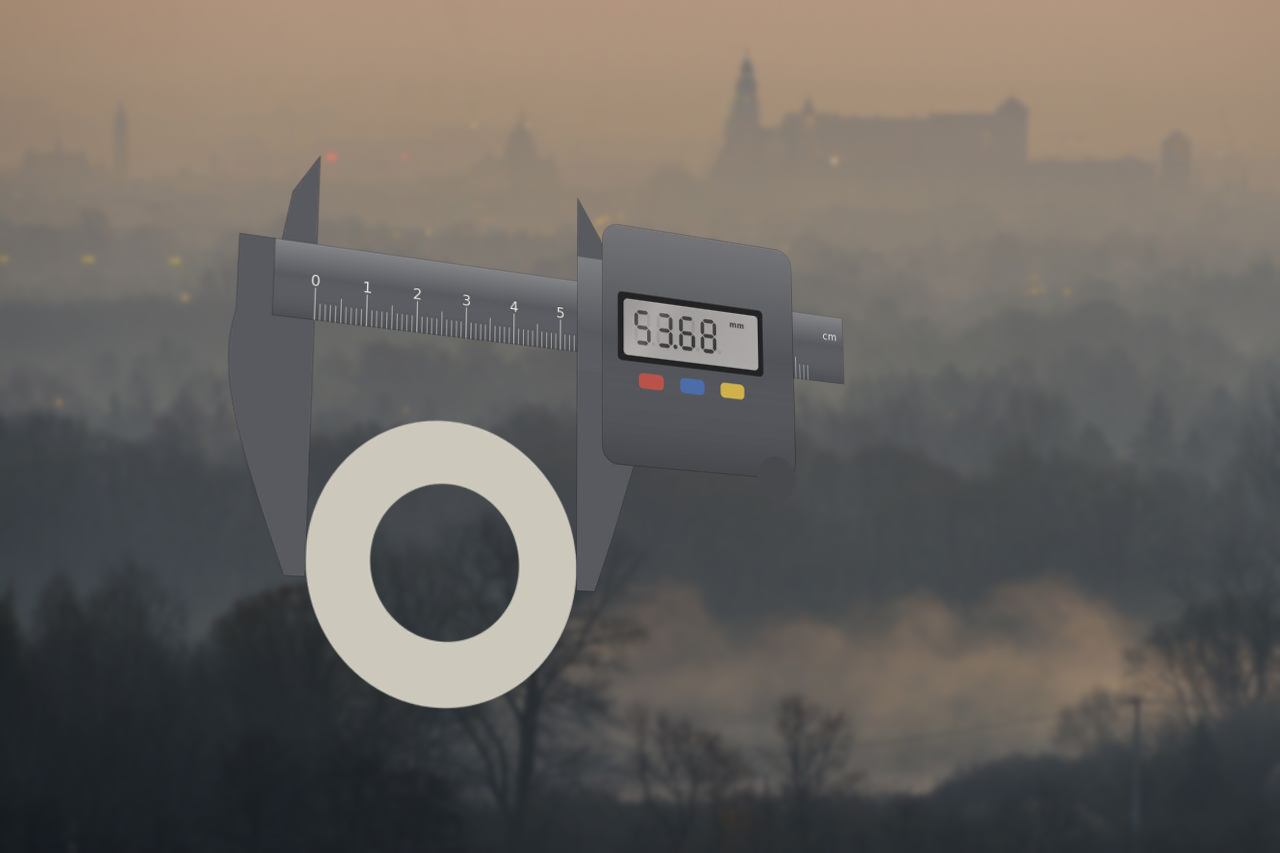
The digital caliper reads 53.68 mm
